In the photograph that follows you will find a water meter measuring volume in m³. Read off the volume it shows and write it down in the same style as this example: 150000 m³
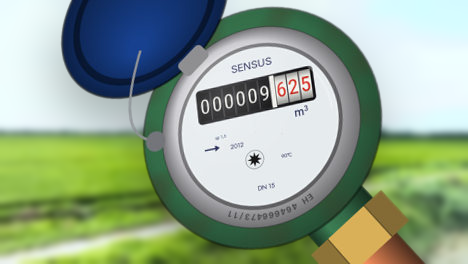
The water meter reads 9.625 m³
